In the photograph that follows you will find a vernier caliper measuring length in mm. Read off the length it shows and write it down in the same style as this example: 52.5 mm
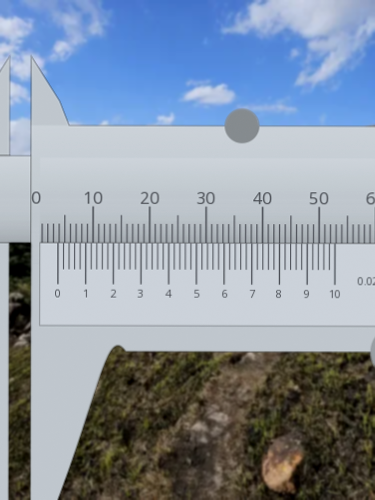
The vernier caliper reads 3.8 mm
